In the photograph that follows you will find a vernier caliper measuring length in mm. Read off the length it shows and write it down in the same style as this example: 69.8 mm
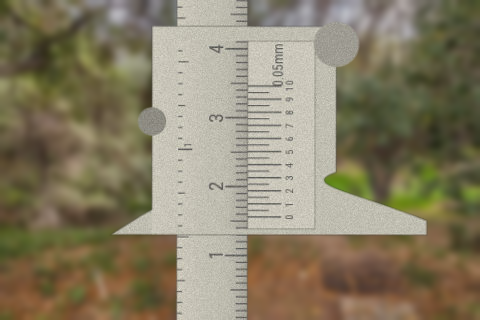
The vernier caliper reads 15.6 mm
